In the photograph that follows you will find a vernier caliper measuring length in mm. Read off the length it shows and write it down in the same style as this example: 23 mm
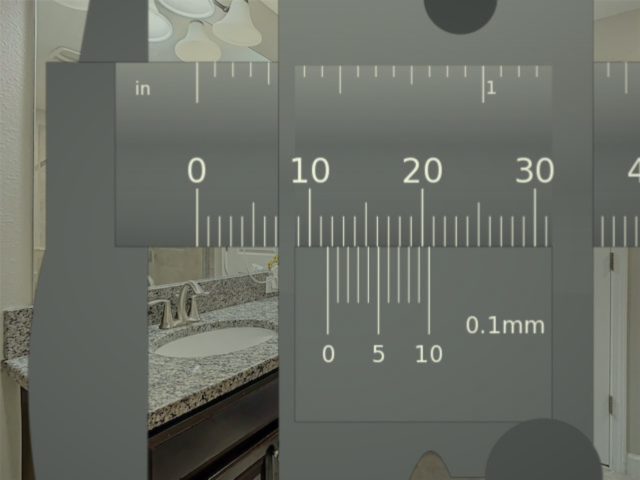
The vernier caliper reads 11.6 mm
